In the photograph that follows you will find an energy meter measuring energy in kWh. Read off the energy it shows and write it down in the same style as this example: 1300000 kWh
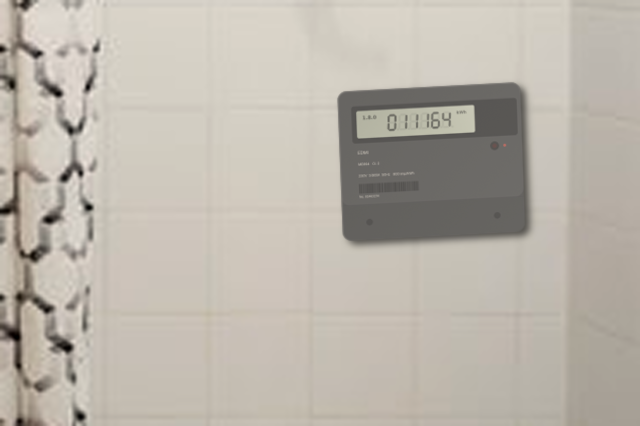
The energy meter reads 11164 kWh
